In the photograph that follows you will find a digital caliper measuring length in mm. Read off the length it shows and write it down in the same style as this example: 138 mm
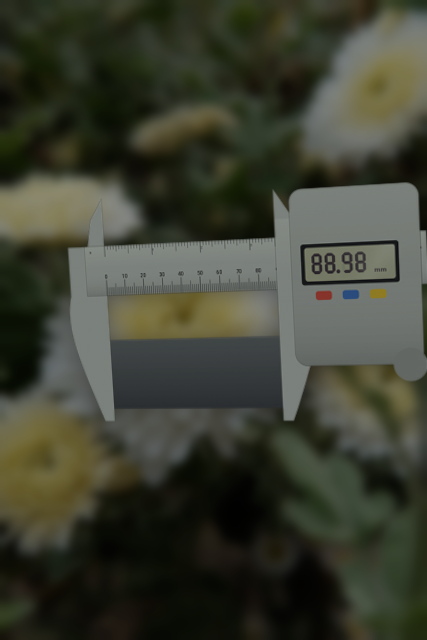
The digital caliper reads 88.98 mm
